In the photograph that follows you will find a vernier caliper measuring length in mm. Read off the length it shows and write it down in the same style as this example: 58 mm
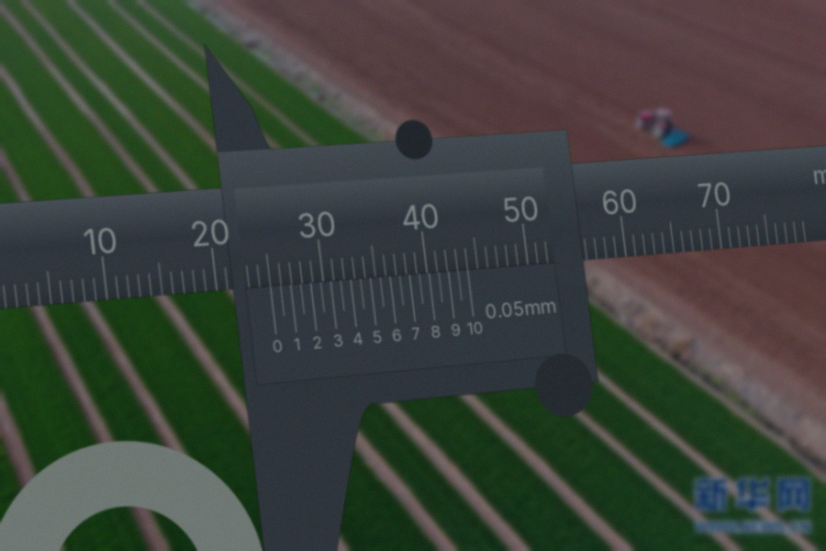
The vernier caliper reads 25.0 mm
